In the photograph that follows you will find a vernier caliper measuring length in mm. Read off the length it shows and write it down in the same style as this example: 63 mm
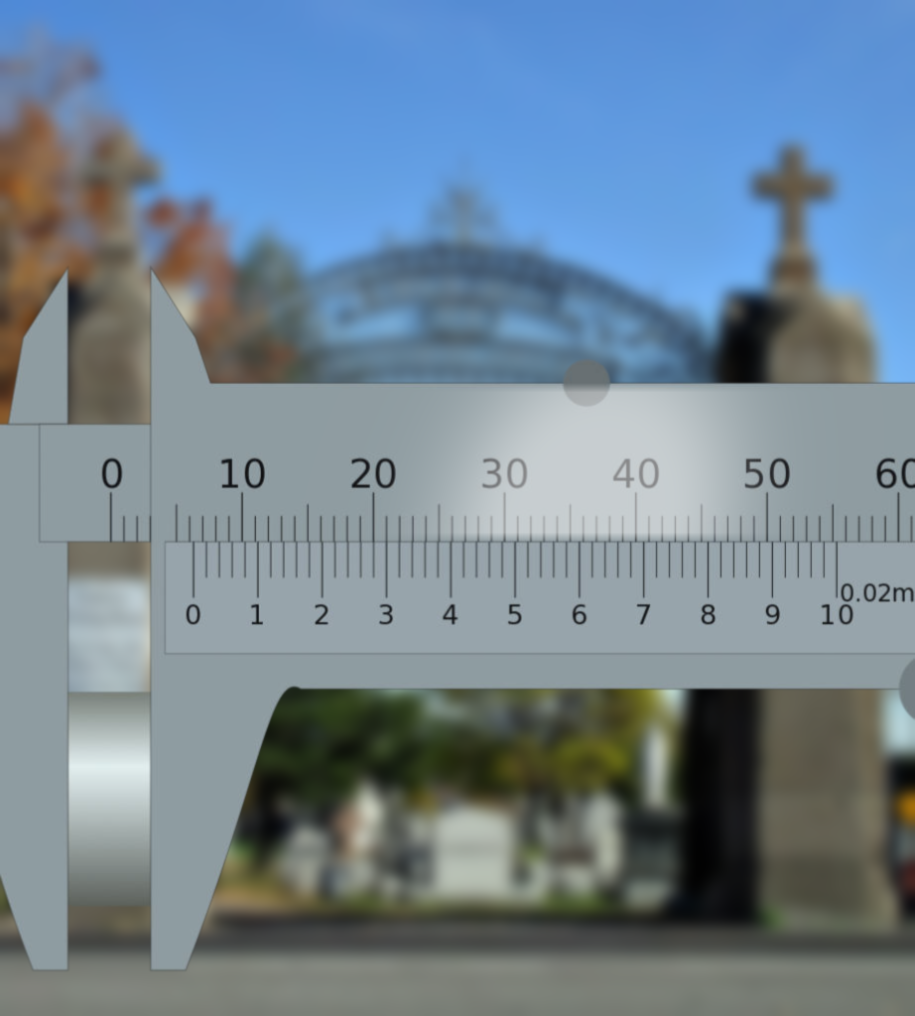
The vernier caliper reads 6.3 mm
